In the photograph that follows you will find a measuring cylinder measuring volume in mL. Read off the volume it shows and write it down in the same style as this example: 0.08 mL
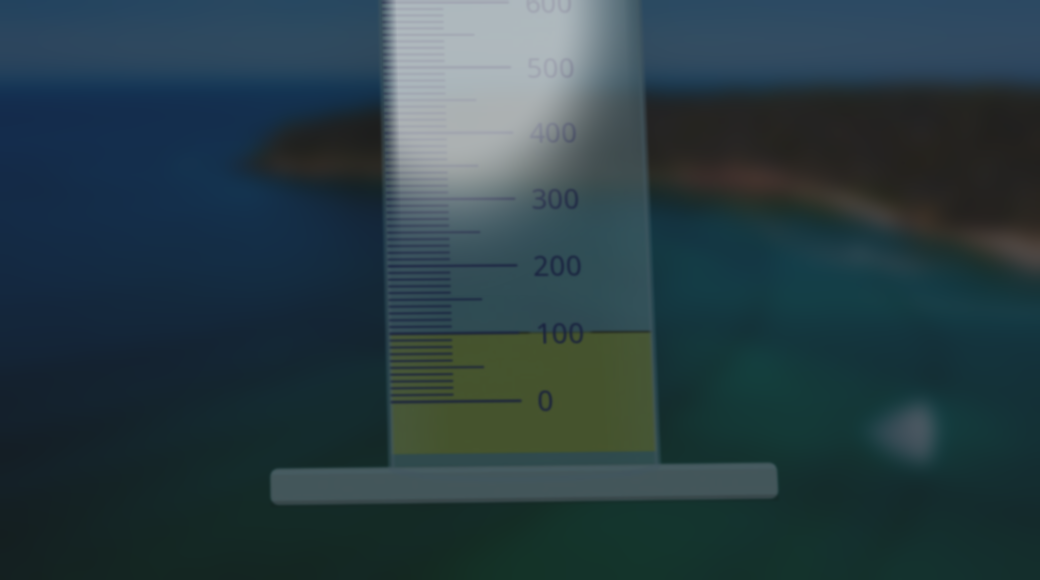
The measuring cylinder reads 100 mL
